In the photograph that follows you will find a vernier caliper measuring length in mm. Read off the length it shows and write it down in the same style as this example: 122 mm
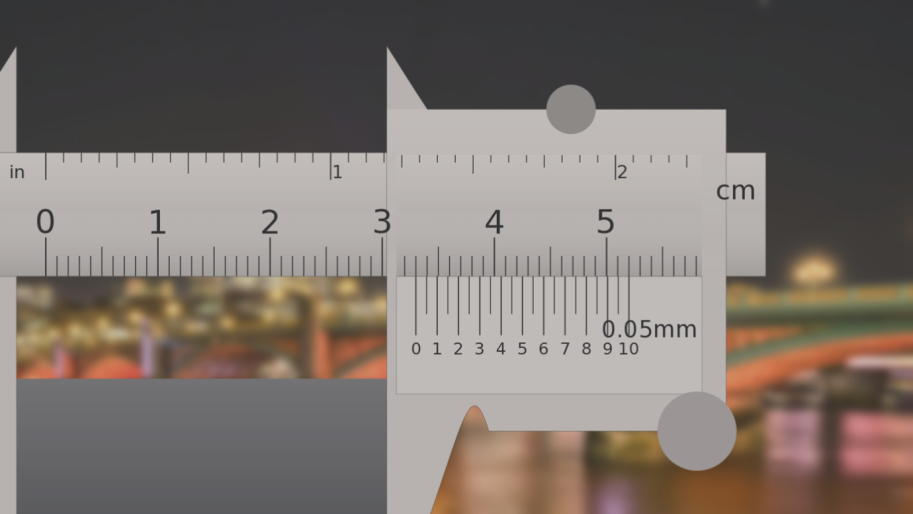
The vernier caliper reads 33.0 mm
